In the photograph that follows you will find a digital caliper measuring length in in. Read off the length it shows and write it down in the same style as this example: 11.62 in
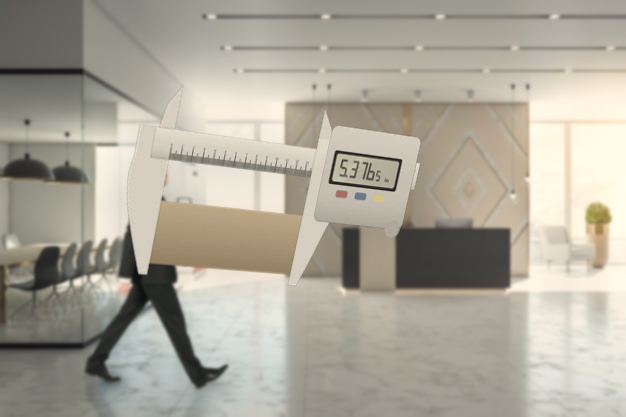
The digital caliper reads 5.3765 in
